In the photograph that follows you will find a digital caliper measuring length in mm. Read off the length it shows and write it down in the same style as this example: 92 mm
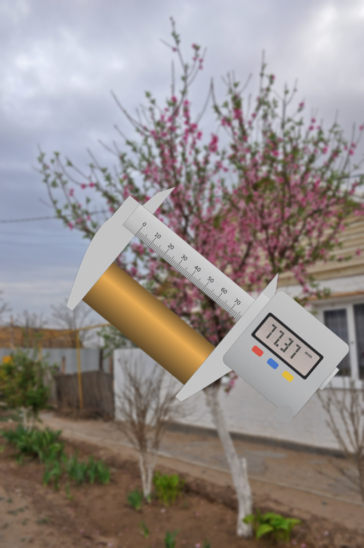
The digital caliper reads 77.37 mm
